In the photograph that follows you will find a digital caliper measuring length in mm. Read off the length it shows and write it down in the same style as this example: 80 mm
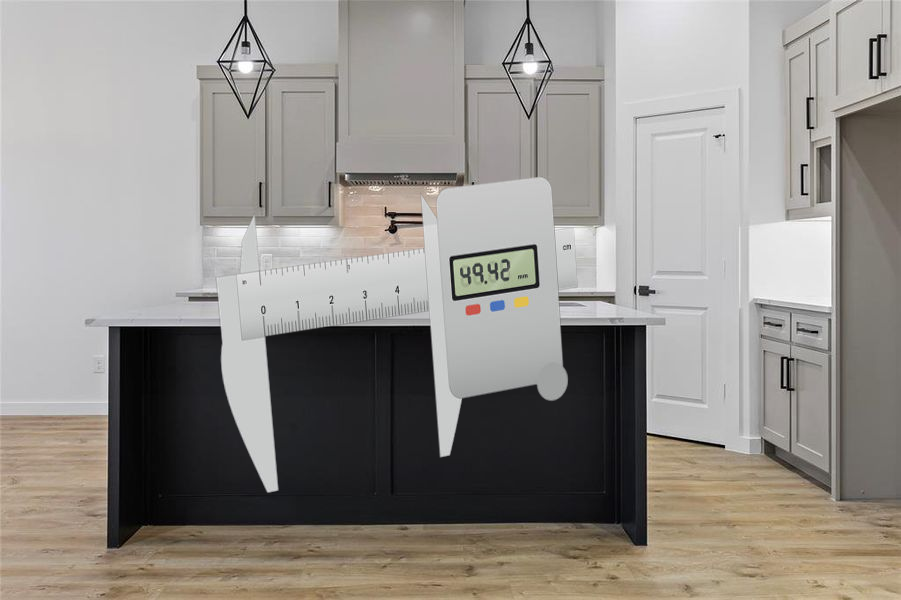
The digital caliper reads 49.42 mm
